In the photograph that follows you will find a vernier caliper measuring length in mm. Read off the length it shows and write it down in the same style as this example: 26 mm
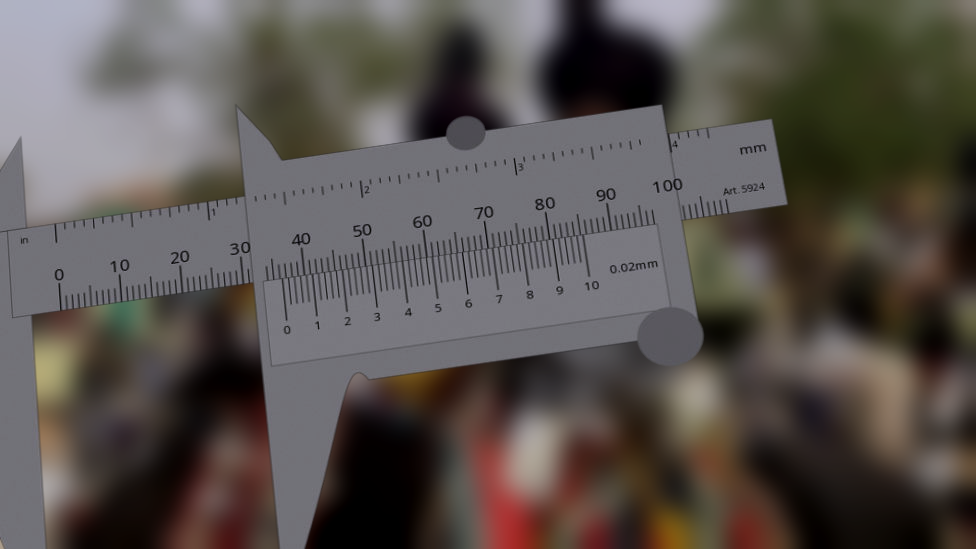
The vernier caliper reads 36.4 mm
